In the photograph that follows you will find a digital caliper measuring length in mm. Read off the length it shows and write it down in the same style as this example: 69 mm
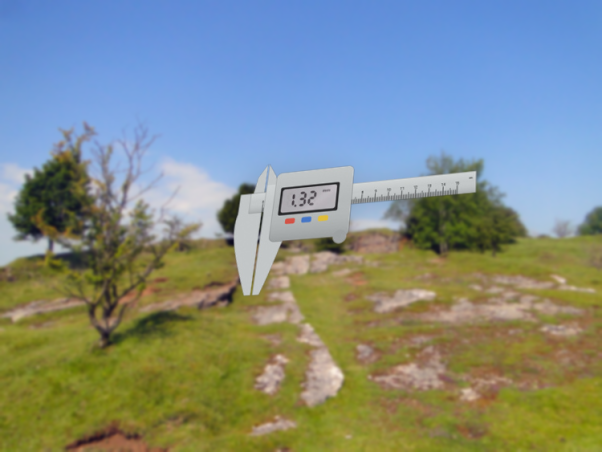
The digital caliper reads 1.32 mm
